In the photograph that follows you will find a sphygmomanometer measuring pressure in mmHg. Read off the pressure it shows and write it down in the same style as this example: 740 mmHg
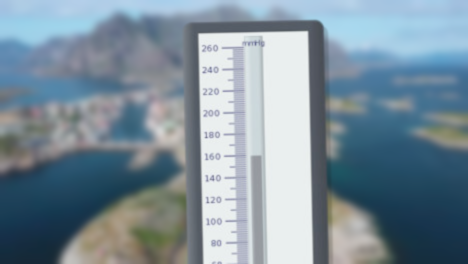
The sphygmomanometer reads 160 mmHg
